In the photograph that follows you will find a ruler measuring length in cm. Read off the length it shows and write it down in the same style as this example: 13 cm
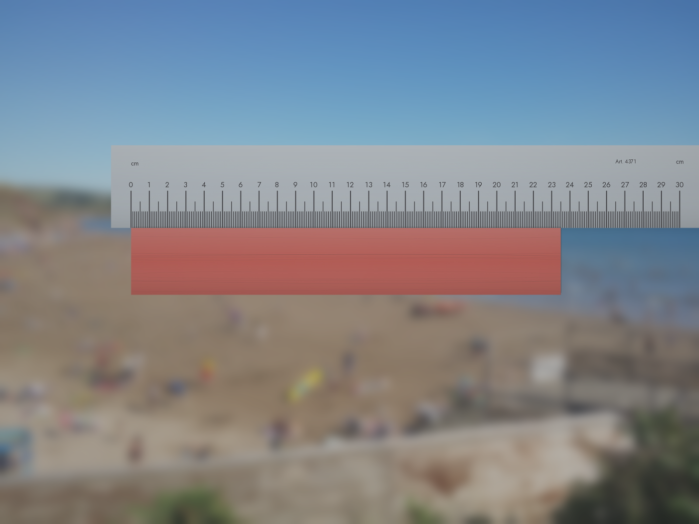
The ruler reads 23.5 cm
